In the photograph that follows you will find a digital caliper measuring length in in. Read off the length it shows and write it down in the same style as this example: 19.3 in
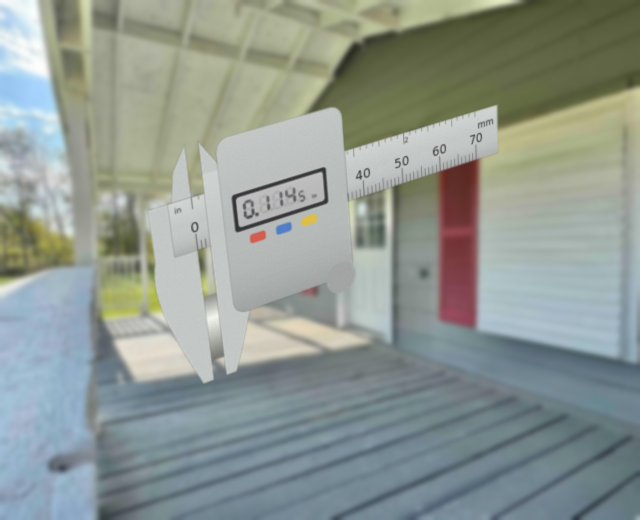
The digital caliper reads 0.1145 in
